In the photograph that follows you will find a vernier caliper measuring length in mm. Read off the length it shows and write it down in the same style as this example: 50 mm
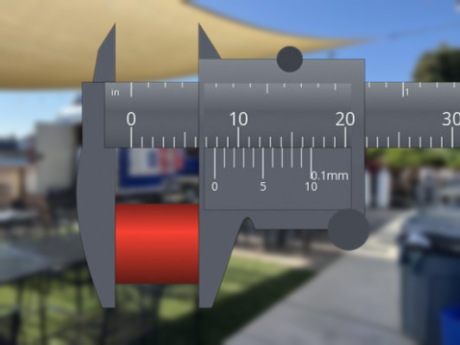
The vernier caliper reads 7.8 mm
